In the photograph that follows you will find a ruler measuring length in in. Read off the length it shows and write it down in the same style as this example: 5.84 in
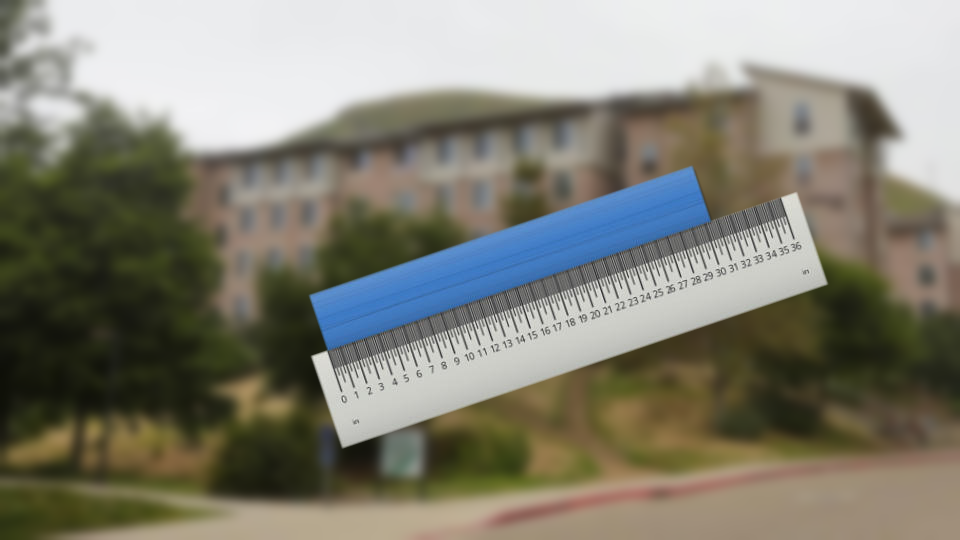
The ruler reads 30.5 in
